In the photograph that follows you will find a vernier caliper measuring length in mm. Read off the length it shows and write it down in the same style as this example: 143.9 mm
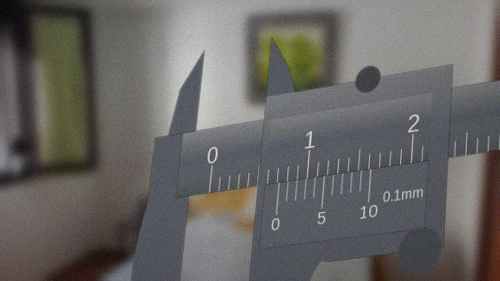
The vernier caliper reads 7.2 mm
